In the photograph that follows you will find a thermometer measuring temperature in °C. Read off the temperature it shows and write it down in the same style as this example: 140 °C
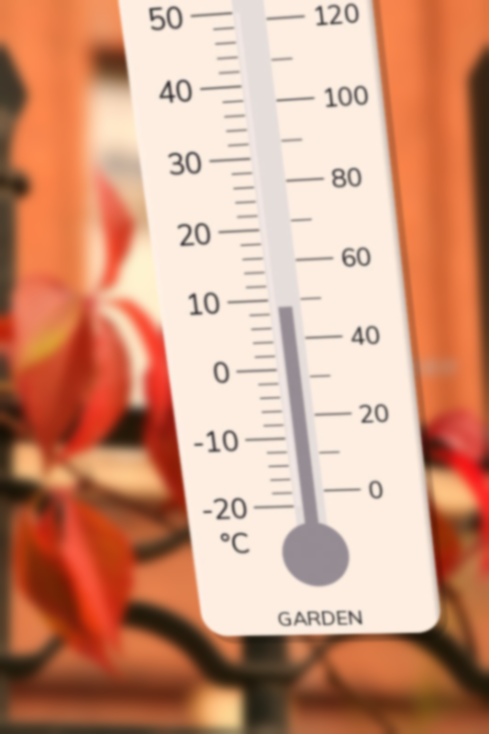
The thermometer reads 9 °C
